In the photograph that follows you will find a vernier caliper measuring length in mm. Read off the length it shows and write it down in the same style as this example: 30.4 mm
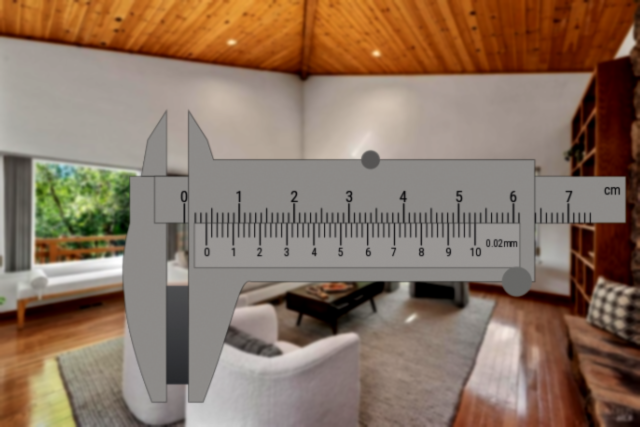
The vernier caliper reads 4.0 mm
